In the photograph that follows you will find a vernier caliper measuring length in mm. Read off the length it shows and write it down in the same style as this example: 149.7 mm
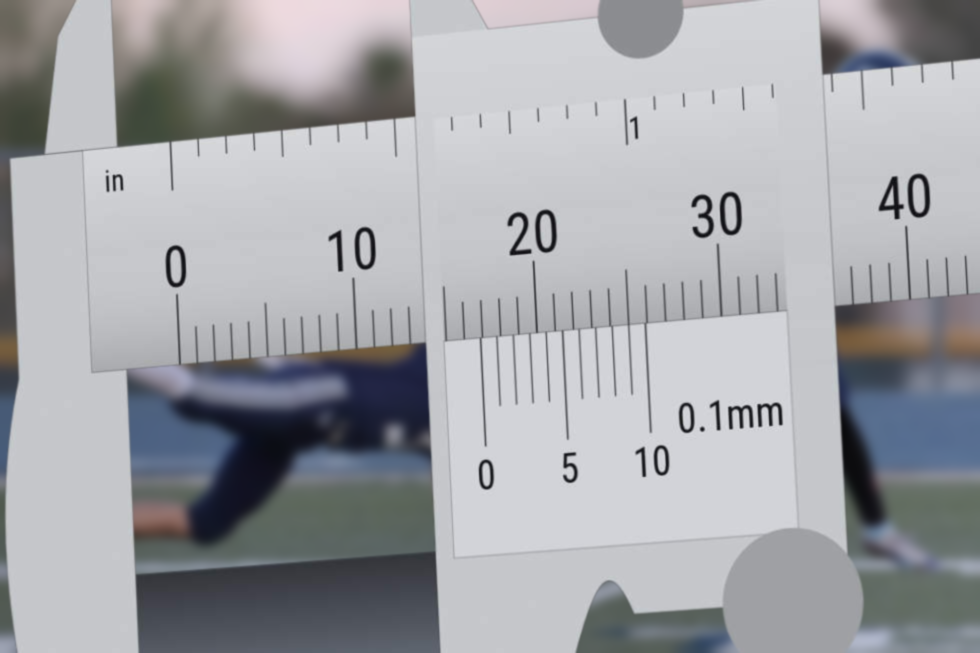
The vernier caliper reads 16.9 mm
